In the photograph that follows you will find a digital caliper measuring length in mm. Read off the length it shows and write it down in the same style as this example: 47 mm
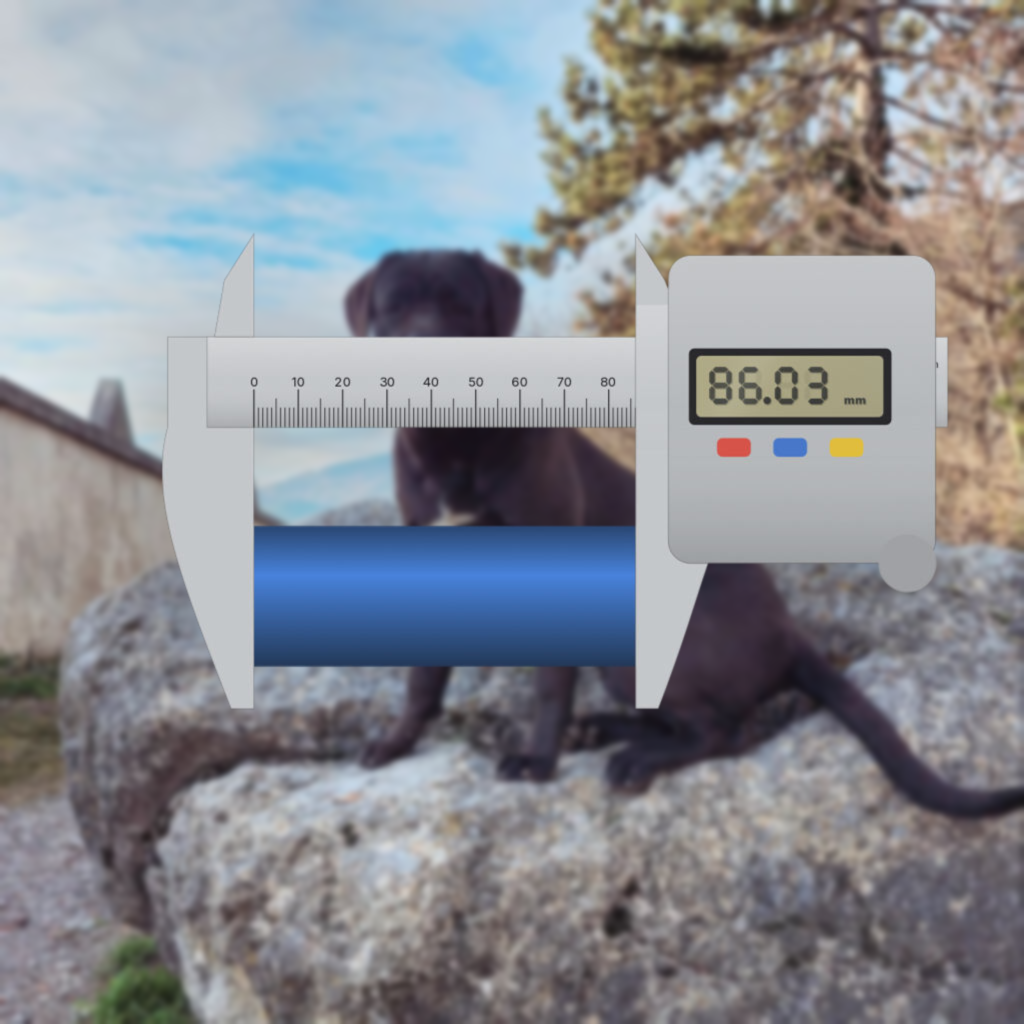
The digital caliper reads 86.03 mm
